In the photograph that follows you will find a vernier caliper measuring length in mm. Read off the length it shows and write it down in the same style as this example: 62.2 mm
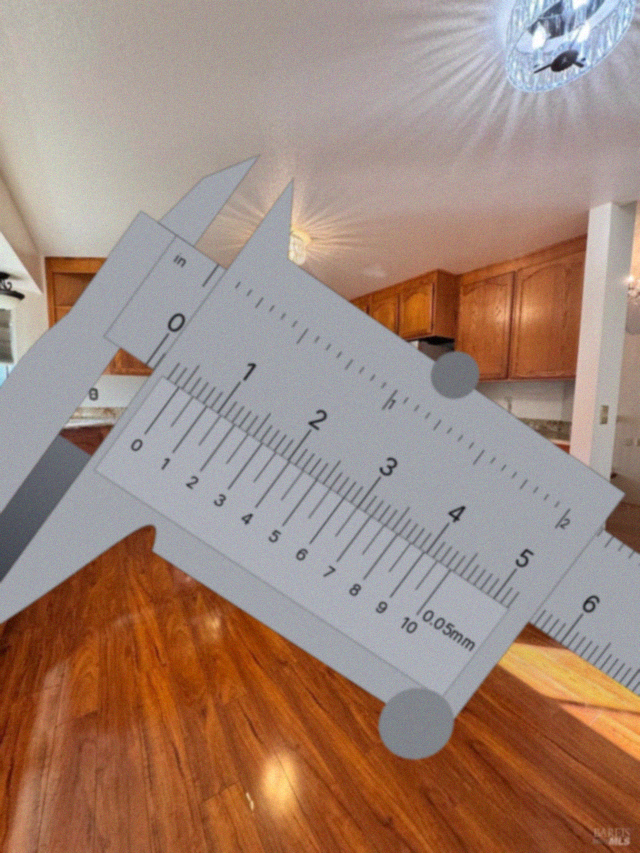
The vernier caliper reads 4.6 mm
